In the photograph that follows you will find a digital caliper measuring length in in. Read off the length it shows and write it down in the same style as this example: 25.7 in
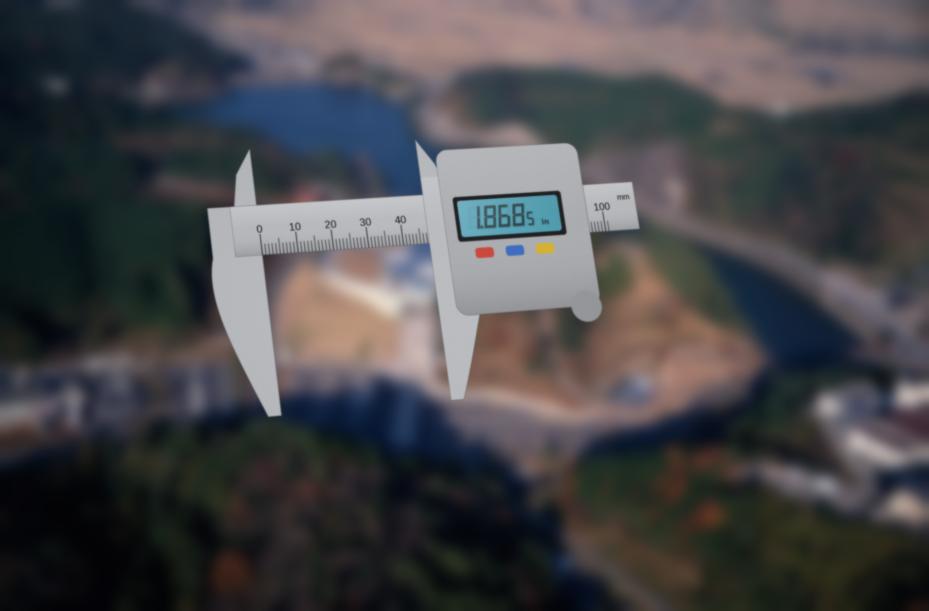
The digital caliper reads 1.8685 in
